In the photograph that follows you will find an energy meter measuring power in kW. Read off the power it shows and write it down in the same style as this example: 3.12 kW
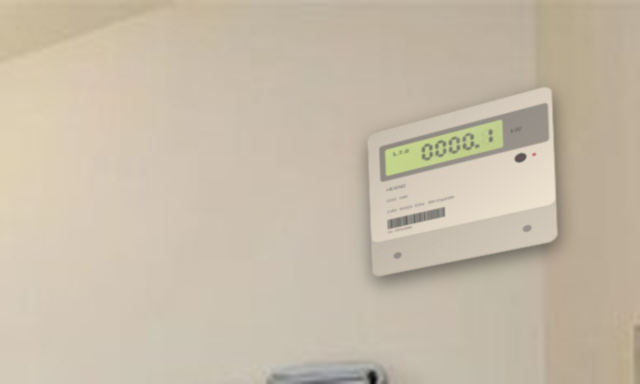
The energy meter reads 0.1 kW
